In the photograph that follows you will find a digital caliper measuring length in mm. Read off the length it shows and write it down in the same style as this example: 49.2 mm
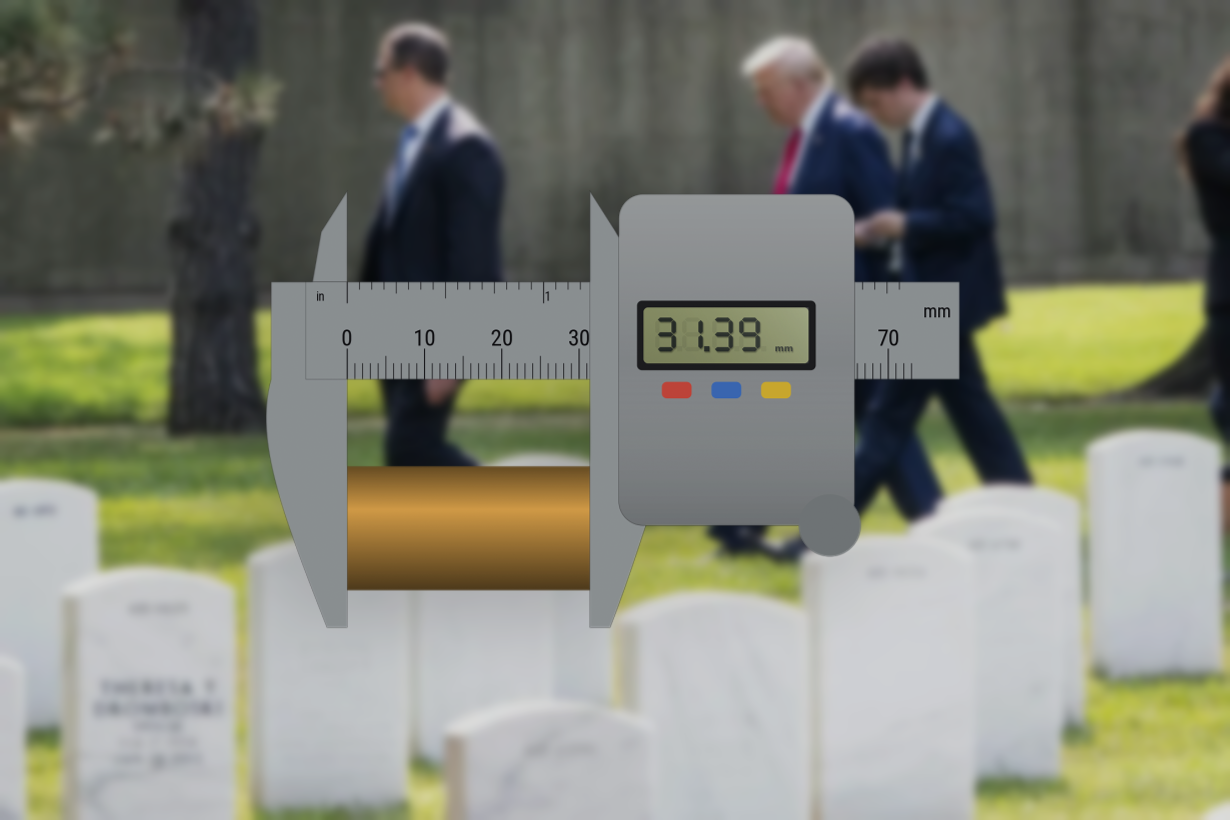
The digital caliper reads 31.39 mm
